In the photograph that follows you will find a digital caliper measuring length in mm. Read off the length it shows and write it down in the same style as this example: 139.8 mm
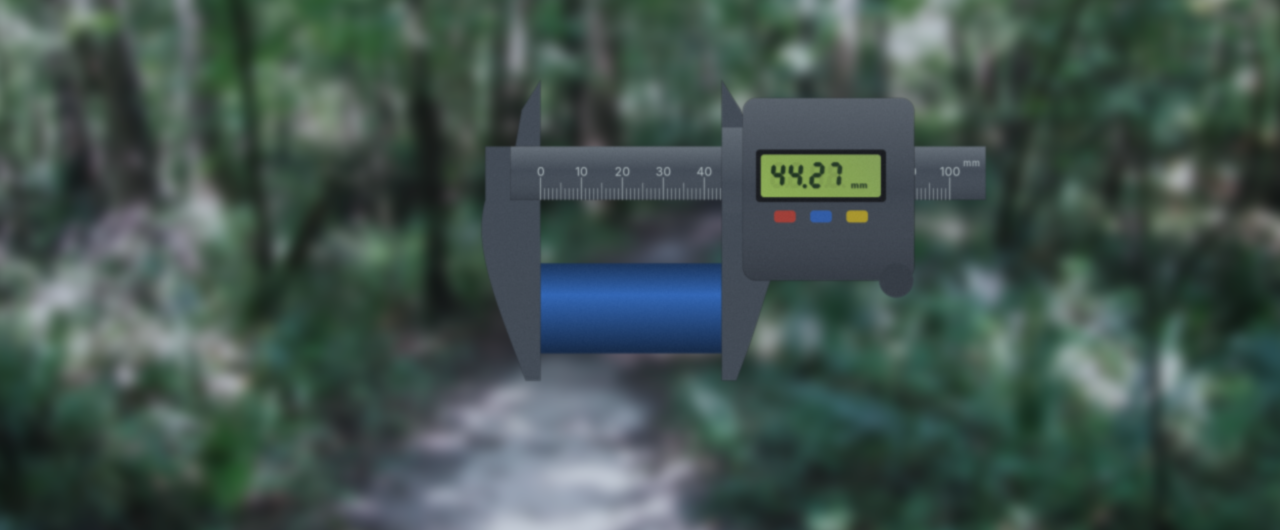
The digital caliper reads 44.27 mm
